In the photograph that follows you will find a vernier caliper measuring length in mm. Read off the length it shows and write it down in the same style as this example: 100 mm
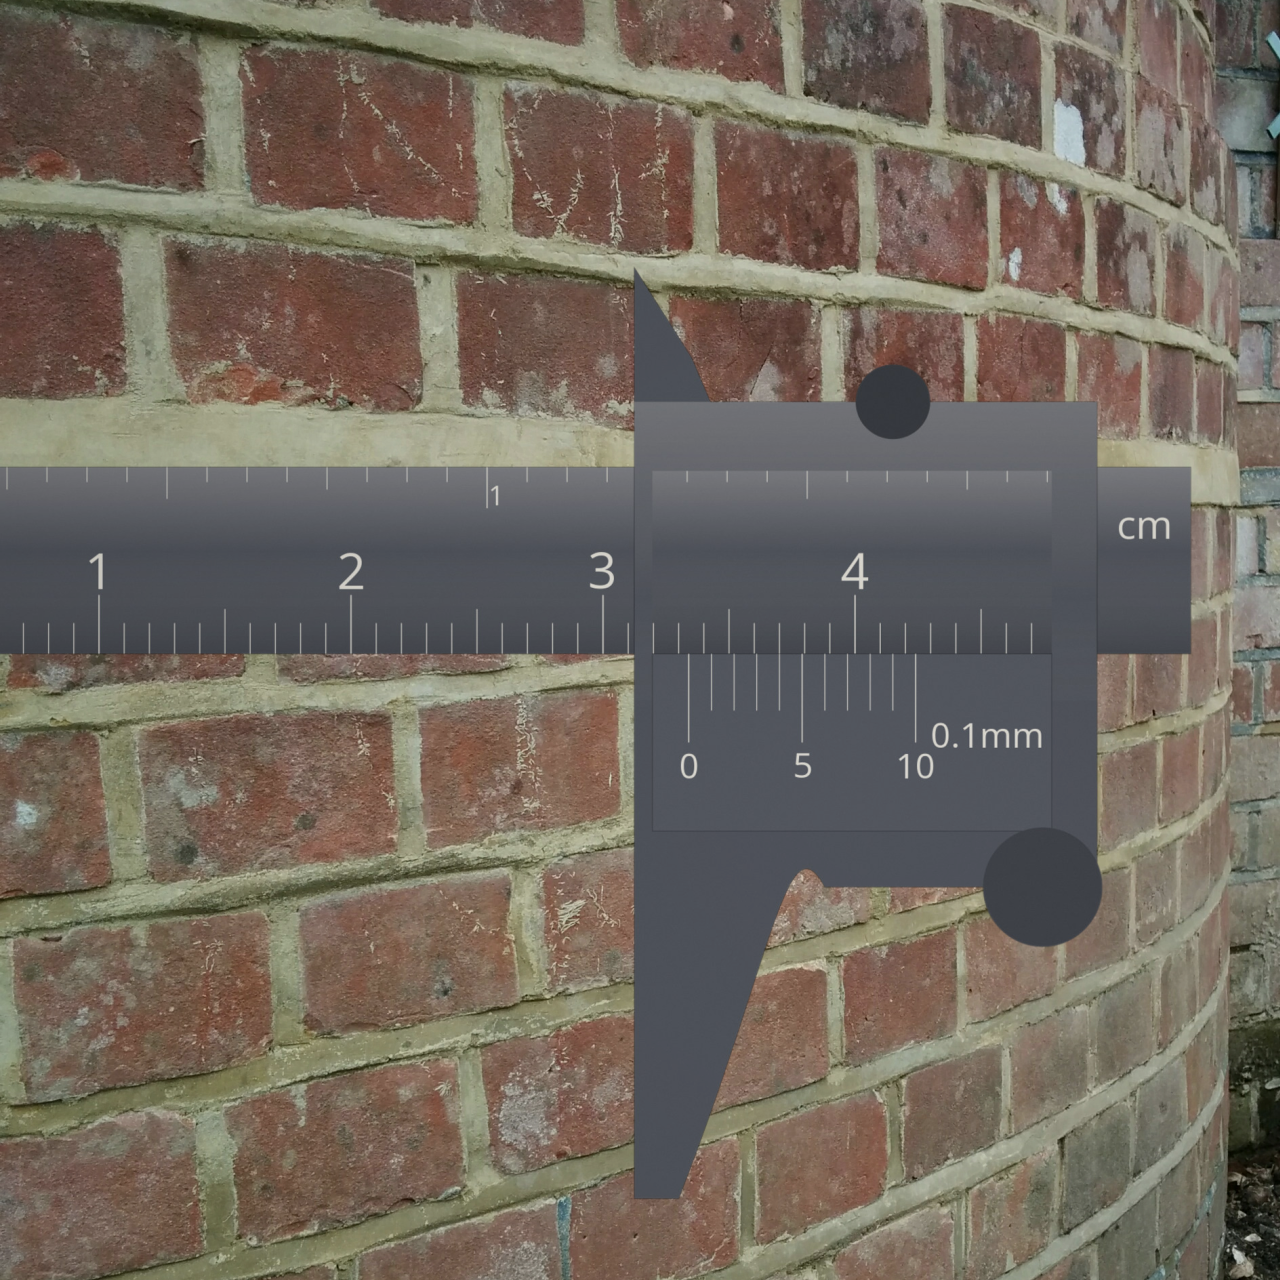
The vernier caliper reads 33.4 mm
